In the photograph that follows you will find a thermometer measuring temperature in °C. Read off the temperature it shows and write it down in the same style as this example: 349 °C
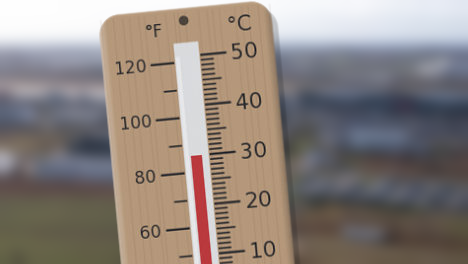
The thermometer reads 30 °C
